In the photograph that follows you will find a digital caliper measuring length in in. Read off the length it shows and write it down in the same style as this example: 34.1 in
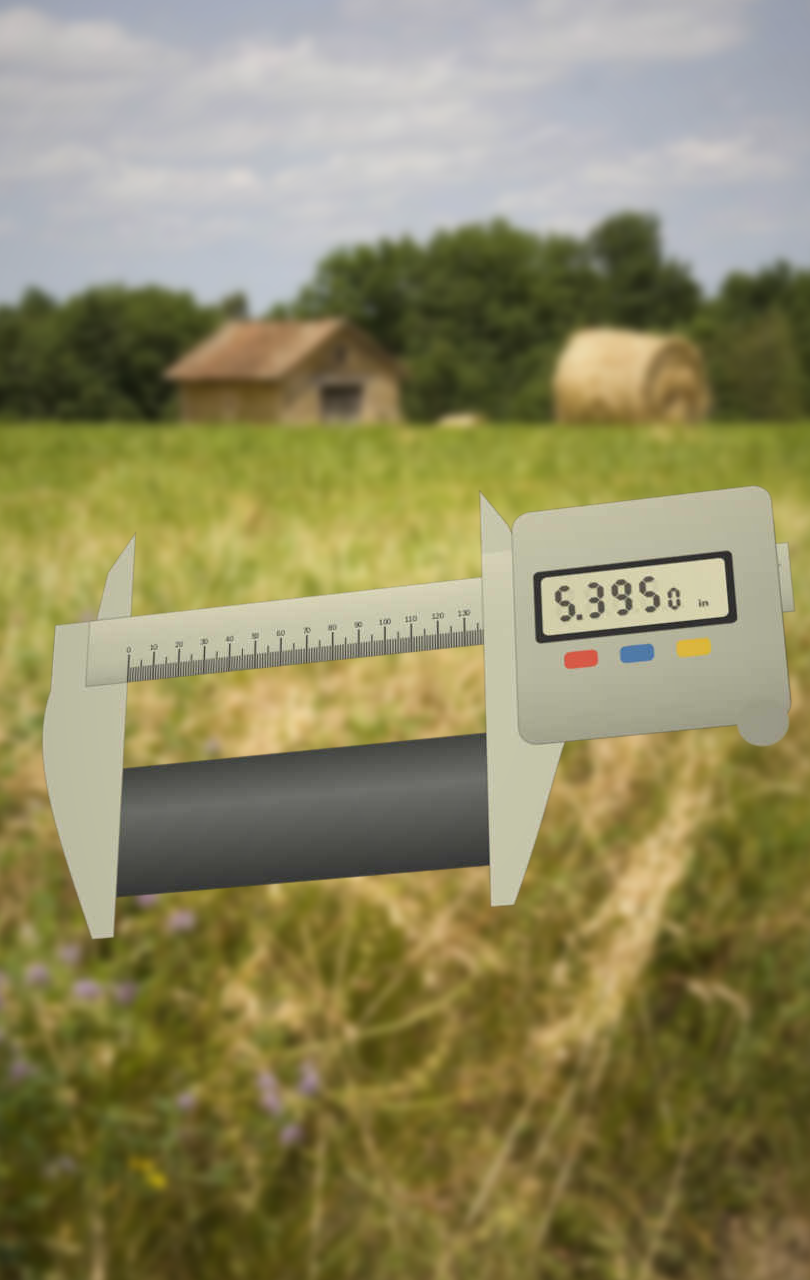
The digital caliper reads 5.3950 in
